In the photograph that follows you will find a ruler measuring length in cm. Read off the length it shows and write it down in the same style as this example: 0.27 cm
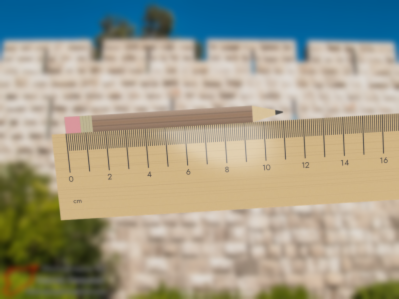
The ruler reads 11 cm
